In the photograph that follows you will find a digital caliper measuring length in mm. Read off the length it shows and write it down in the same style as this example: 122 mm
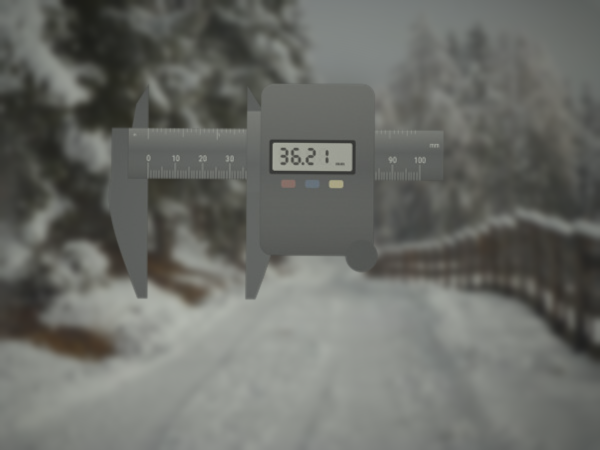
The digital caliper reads 36.21 mm
